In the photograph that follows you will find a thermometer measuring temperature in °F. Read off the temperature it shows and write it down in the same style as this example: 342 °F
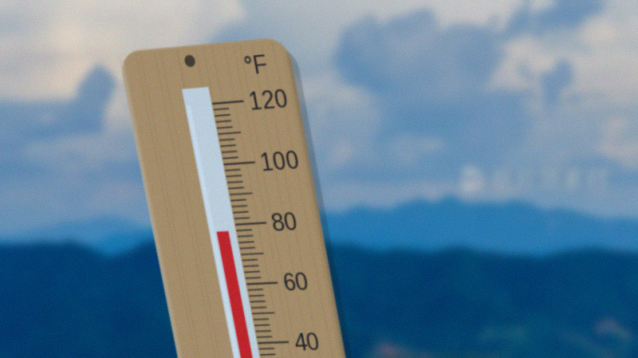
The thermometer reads 78 °F
